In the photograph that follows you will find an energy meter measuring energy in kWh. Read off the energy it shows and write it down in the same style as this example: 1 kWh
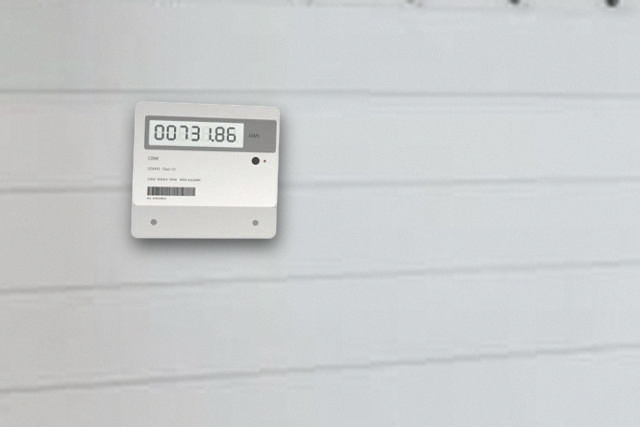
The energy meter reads 731.86 kWh
